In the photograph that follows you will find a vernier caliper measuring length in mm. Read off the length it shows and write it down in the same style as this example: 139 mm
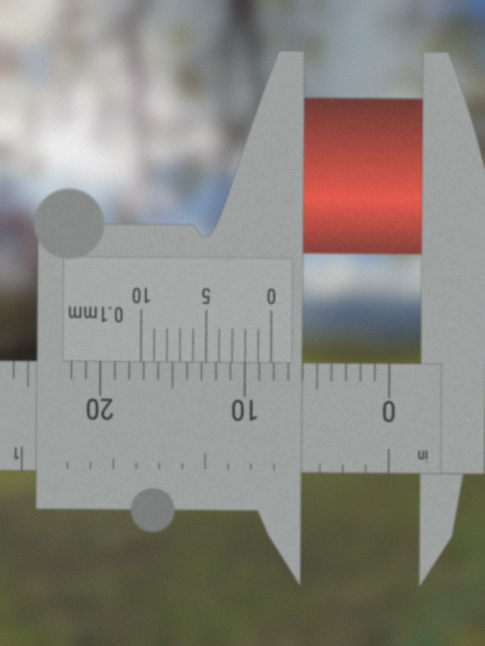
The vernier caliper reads 8.2 mm
